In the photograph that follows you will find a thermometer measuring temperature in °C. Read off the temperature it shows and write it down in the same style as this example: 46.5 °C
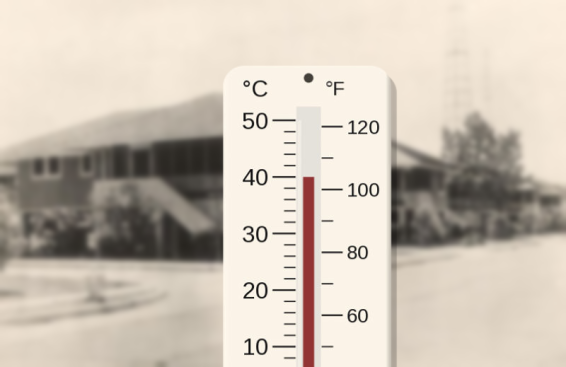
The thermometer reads 40 °C
